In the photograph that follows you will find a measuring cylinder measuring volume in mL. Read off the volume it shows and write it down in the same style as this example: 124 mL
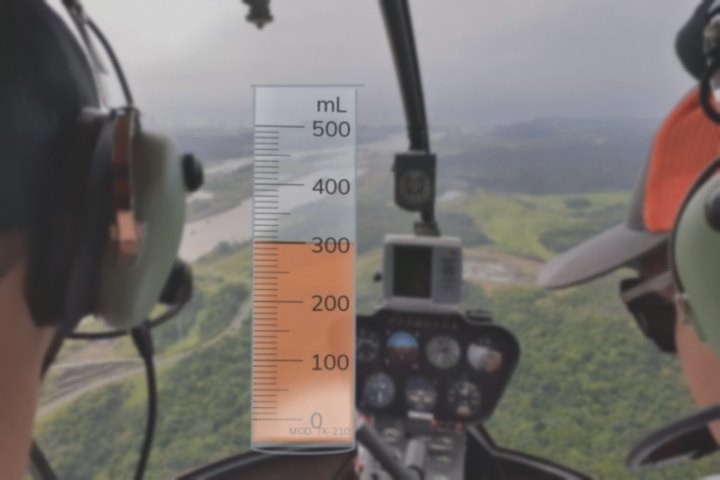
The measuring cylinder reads 300 mL
